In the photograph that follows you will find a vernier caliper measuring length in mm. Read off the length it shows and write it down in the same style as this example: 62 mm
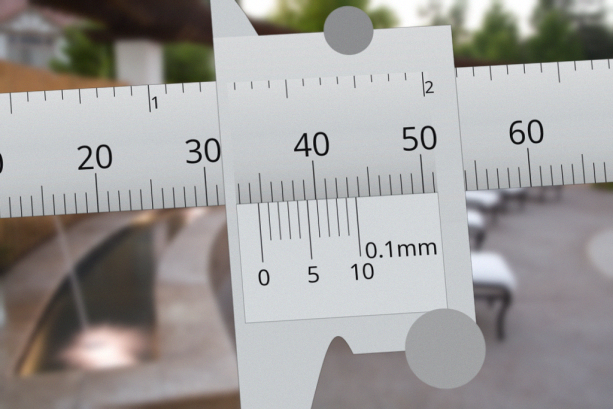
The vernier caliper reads 34.7 mm
